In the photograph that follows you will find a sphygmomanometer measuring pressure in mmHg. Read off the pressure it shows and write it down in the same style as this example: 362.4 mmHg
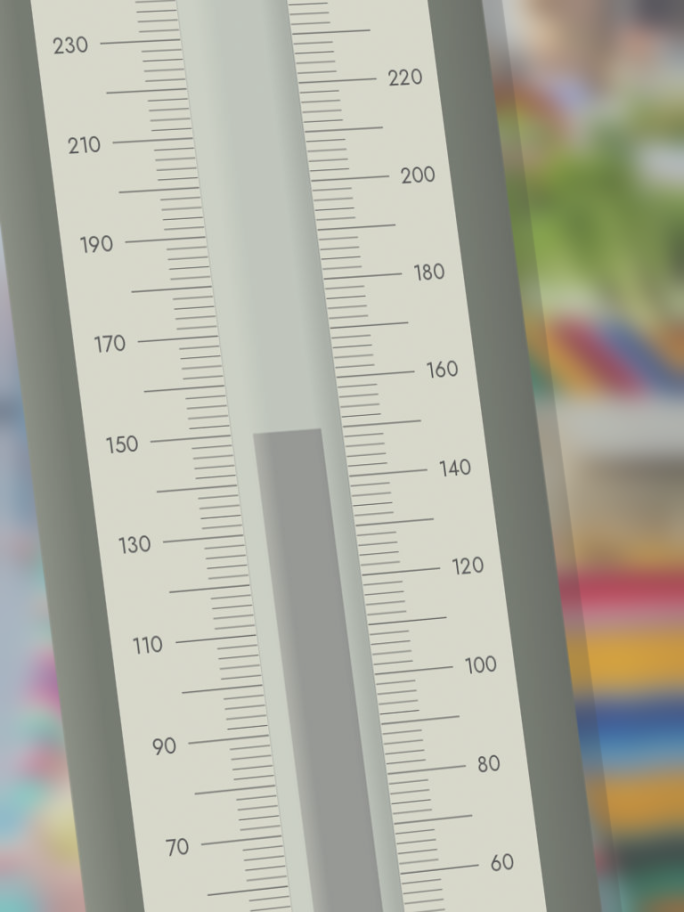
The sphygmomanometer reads 150 mmHg
